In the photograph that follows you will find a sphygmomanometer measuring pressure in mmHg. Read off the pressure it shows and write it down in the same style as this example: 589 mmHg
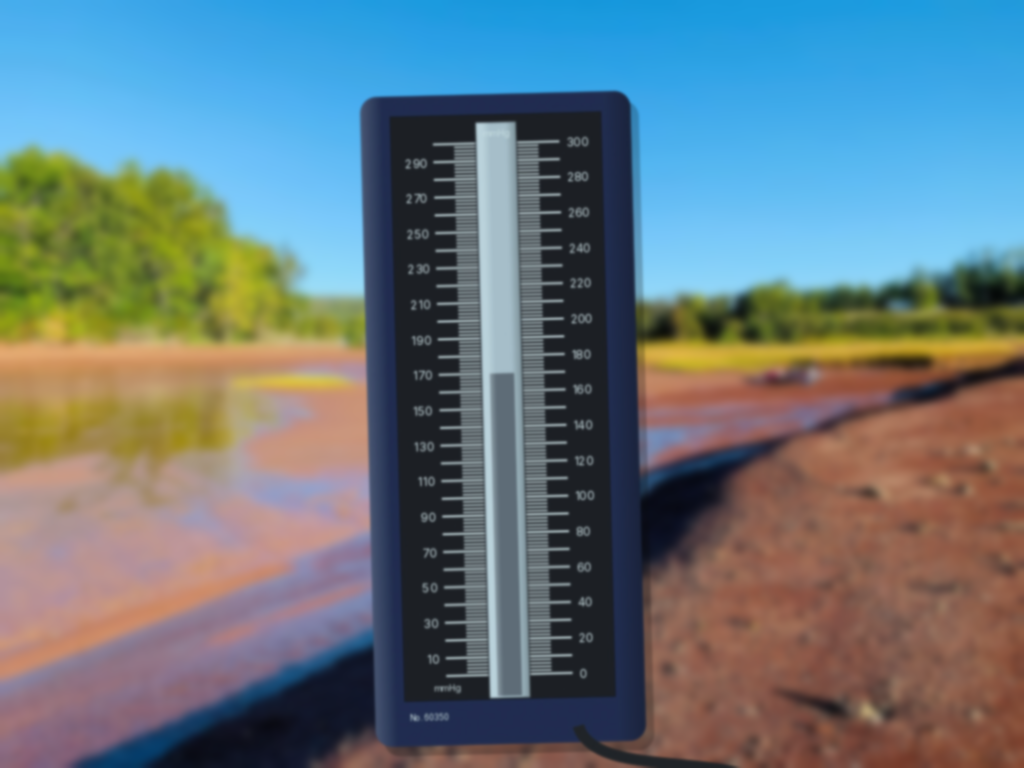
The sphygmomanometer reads 170 mmHg
